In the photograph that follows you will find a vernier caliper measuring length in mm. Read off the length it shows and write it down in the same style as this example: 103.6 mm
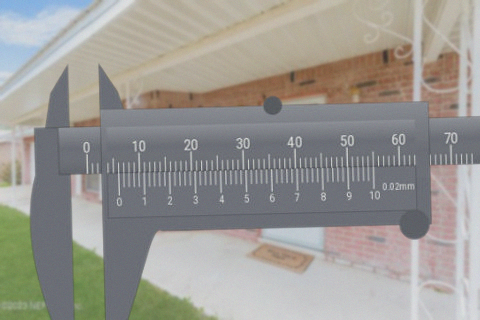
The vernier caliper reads 6.0 mm
